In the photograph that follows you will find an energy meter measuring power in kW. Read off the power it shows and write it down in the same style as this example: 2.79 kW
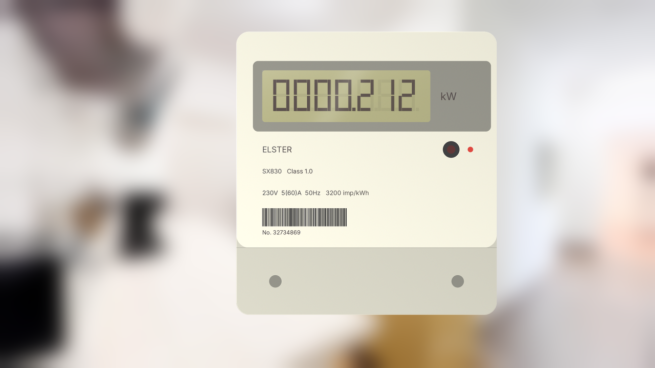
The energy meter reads 0.212 kW
